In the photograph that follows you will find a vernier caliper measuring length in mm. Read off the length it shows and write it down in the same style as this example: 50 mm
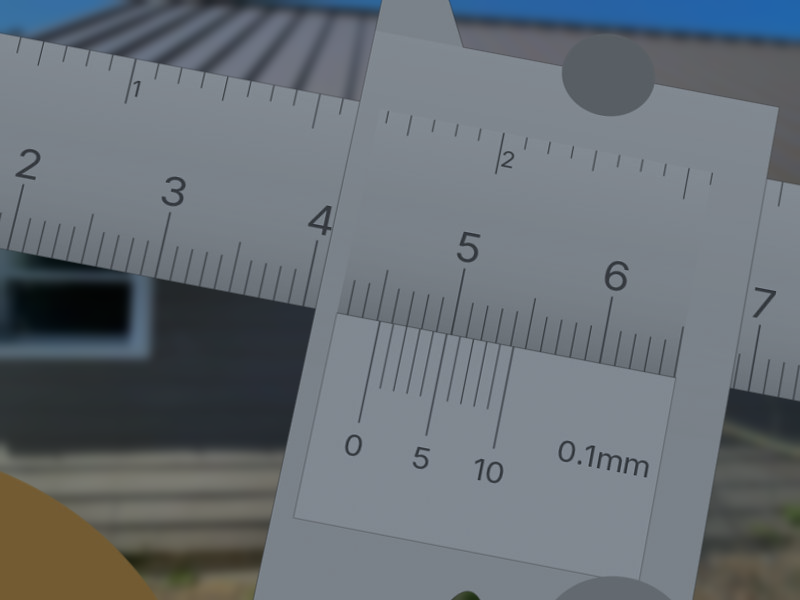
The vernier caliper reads 45.2 mm
